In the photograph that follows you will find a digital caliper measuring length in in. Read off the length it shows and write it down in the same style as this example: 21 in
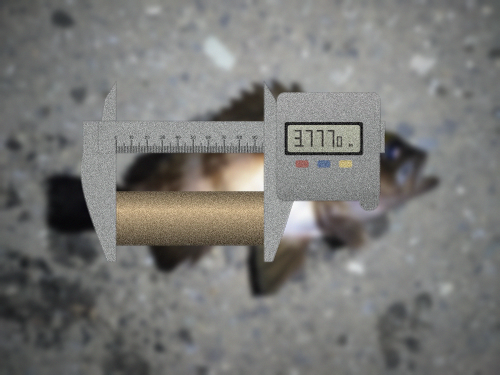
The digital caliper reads 3.7770 in
